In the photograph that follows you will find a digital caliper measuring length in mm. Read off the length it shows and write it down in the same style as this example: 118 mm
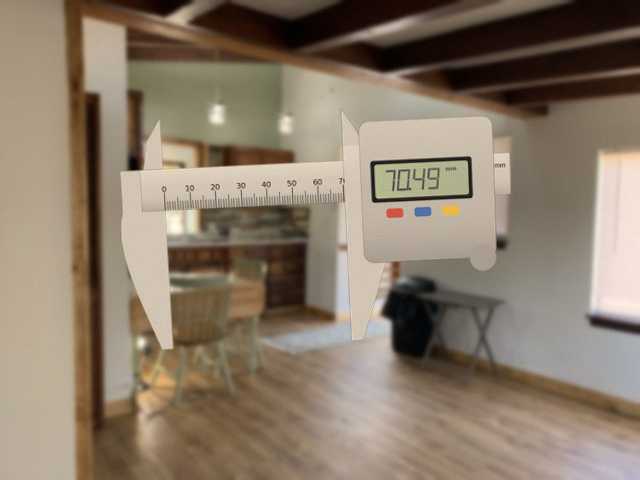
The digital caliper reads 70.49 mm
